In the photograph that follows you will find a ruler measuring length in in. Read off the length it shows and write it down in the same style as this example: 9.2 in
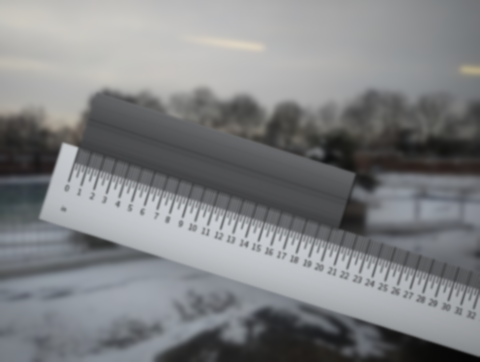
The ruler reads 20.5 in
